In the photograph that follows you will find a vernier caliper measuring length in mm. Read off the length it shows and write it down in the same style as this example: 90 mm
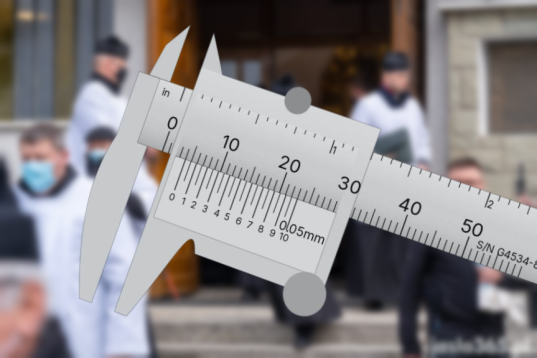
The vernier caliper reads 4.0 mm
